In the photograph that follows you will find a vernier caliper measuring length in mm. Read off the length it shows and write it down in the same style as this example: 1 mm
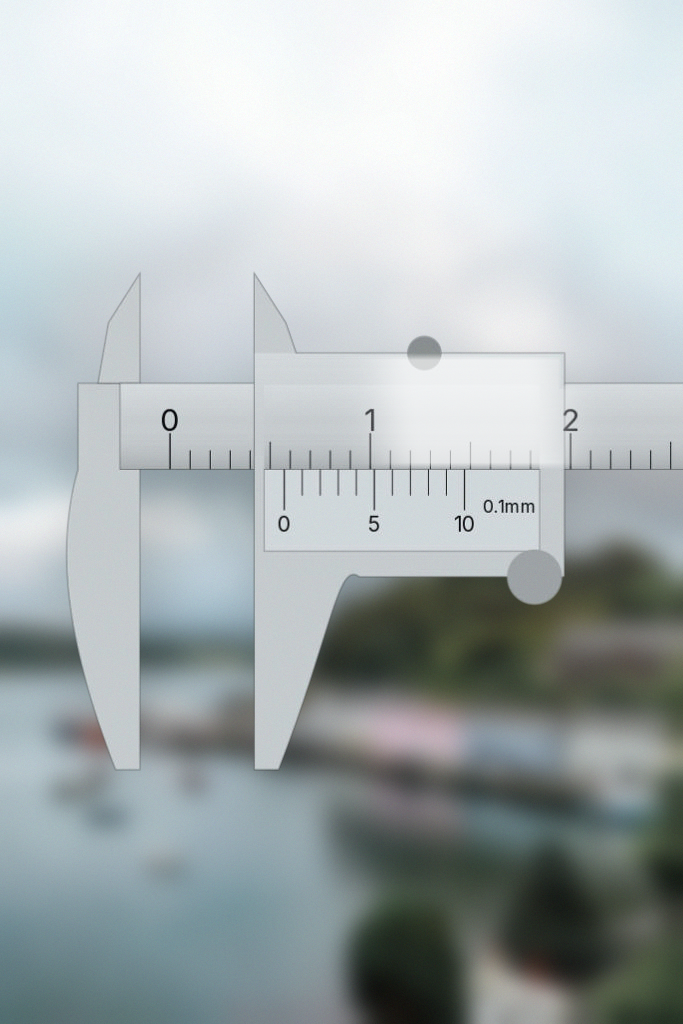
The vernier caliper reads 5.7 mm
